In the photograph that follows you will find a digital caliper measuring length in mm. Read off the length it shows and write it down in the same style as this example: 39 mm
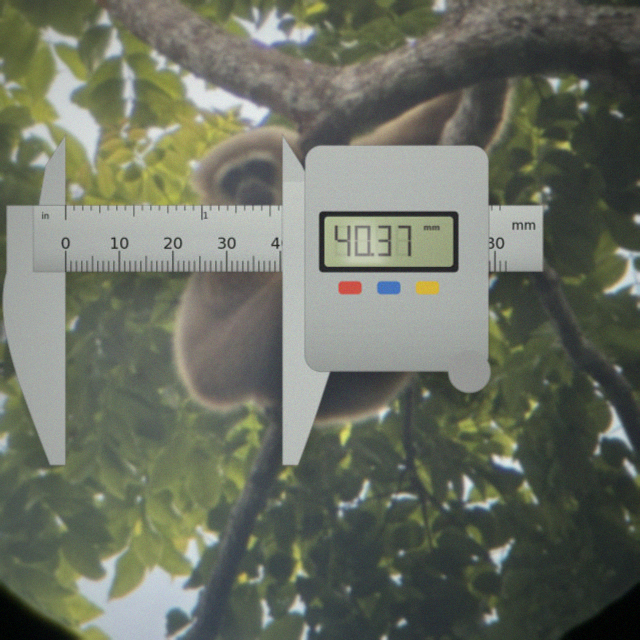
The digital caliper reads 40.37 mm
